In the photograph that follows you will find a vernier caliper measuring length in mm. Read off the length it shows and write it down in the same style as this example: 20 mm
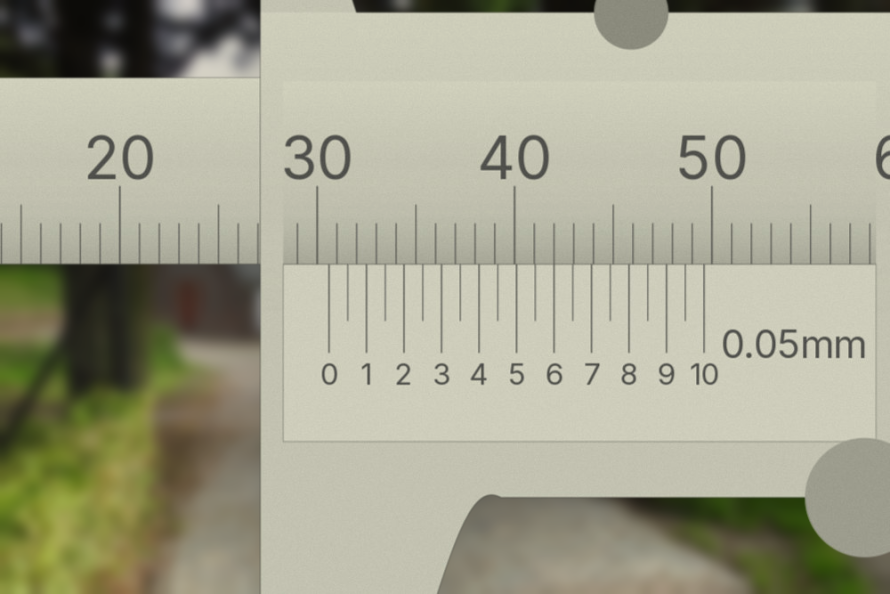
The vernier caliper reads 30.6 mm
